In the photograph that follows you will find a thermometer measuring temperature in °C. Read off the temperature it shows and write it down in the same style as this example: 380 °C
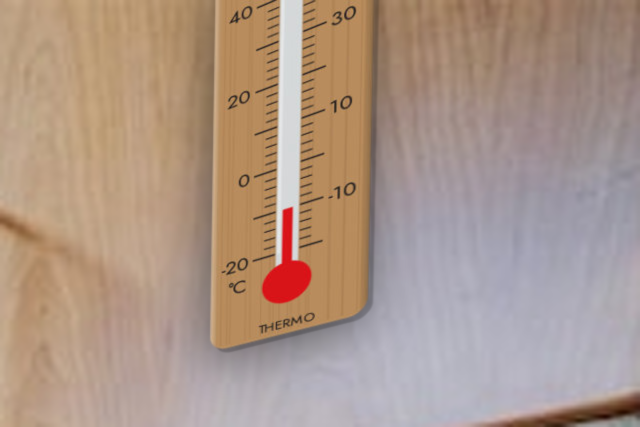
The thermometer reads -10 °C
